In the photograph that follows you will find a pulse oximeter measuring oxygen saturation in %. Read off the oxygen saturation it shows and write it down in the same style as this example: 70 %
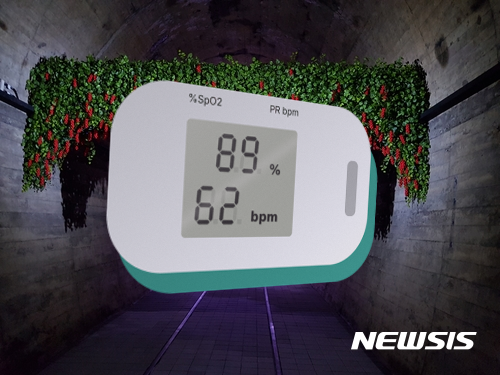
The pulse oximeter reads 89 %
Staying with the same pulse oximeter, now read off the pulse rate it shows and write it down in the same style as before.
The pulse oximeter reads 62 bpm
